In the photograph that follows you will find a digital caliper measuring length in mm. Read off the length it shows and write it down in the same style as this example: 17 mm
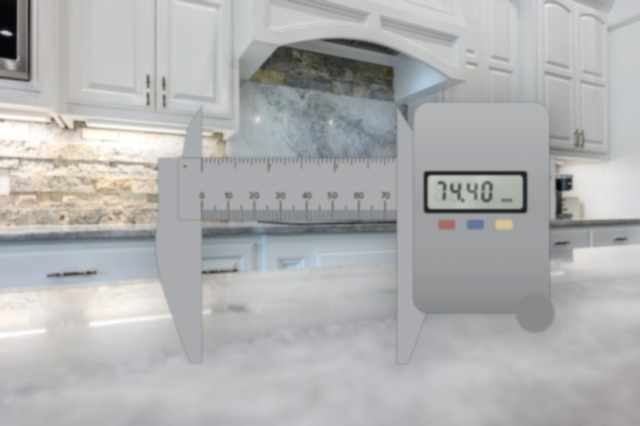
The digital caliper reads 74.40 mm
